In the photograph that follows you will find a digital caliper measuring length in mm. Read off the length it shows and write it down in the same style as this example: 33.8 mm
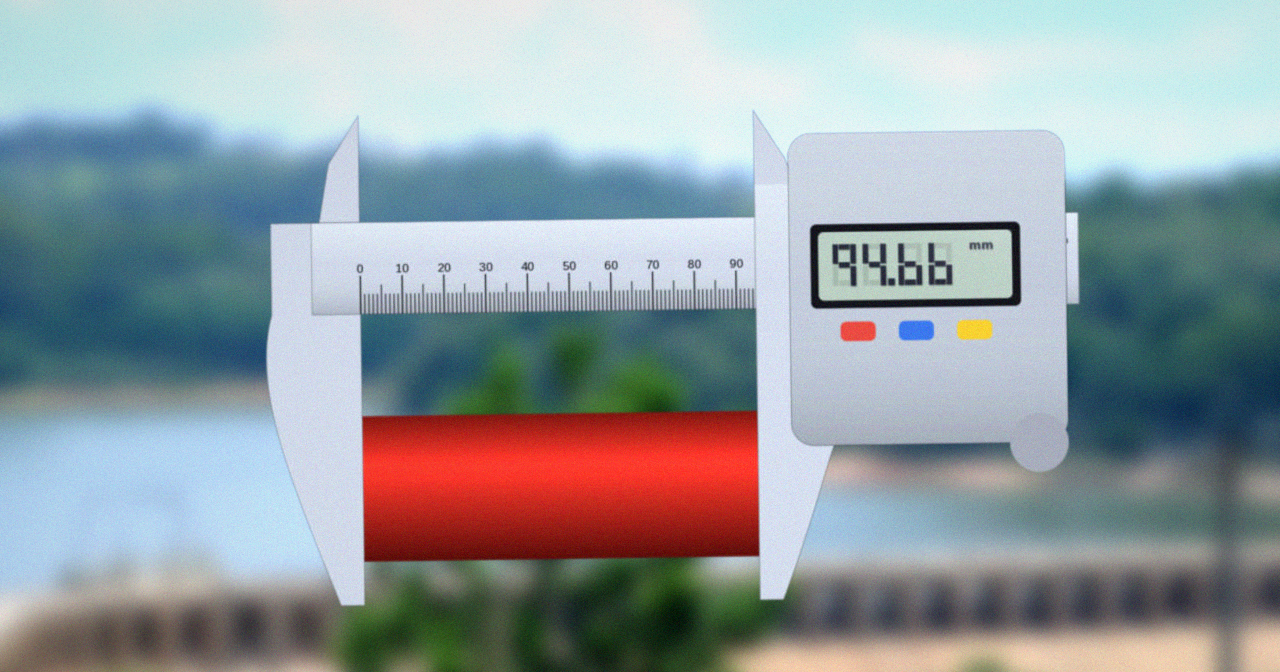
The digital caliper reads 94.66 mm
